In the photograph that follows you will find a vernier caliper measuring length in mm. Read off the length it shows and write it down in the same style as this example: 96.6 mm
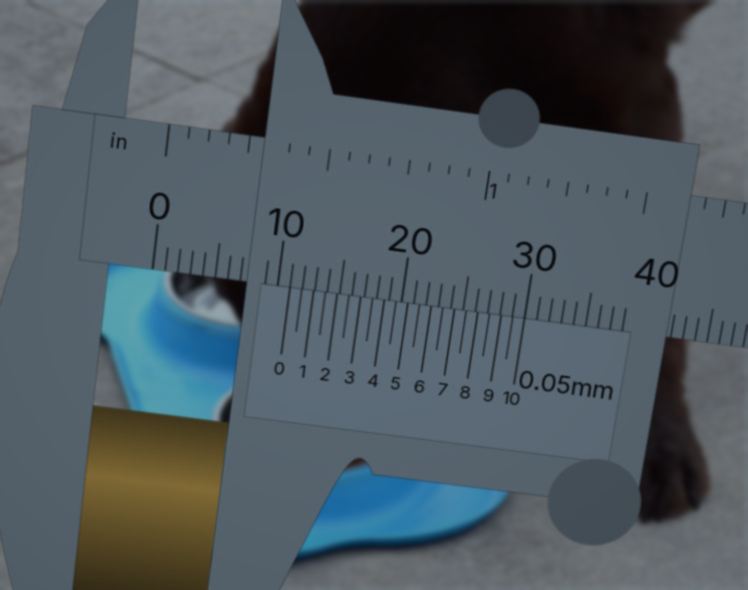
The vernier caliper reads 11.0 mm
